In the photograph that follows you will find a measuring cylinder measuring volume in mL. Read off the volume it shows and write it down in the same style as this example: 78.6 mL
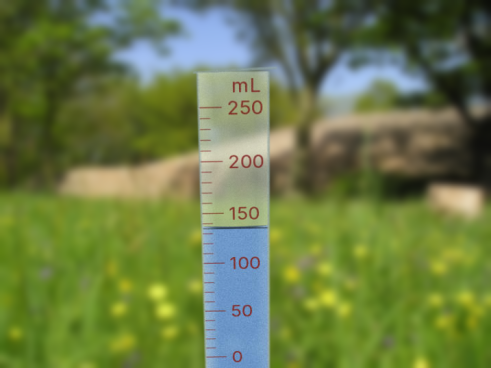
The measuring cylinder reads 135 mL
